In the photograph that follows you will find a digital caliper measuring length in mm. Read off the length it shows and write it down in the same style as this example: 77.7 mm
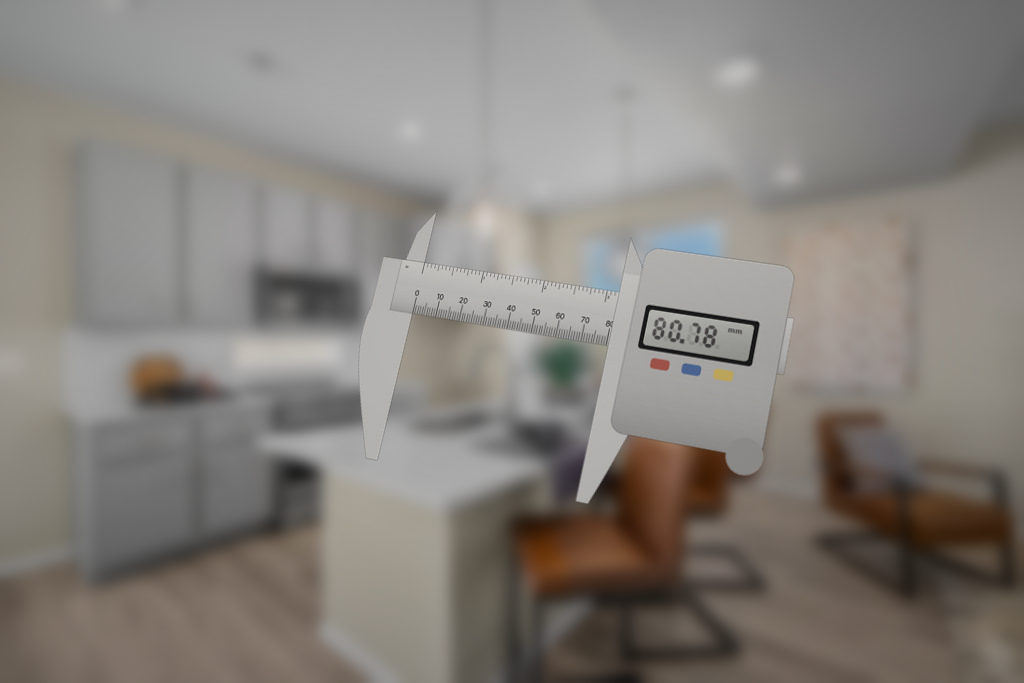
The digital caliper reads 80.78 mm
